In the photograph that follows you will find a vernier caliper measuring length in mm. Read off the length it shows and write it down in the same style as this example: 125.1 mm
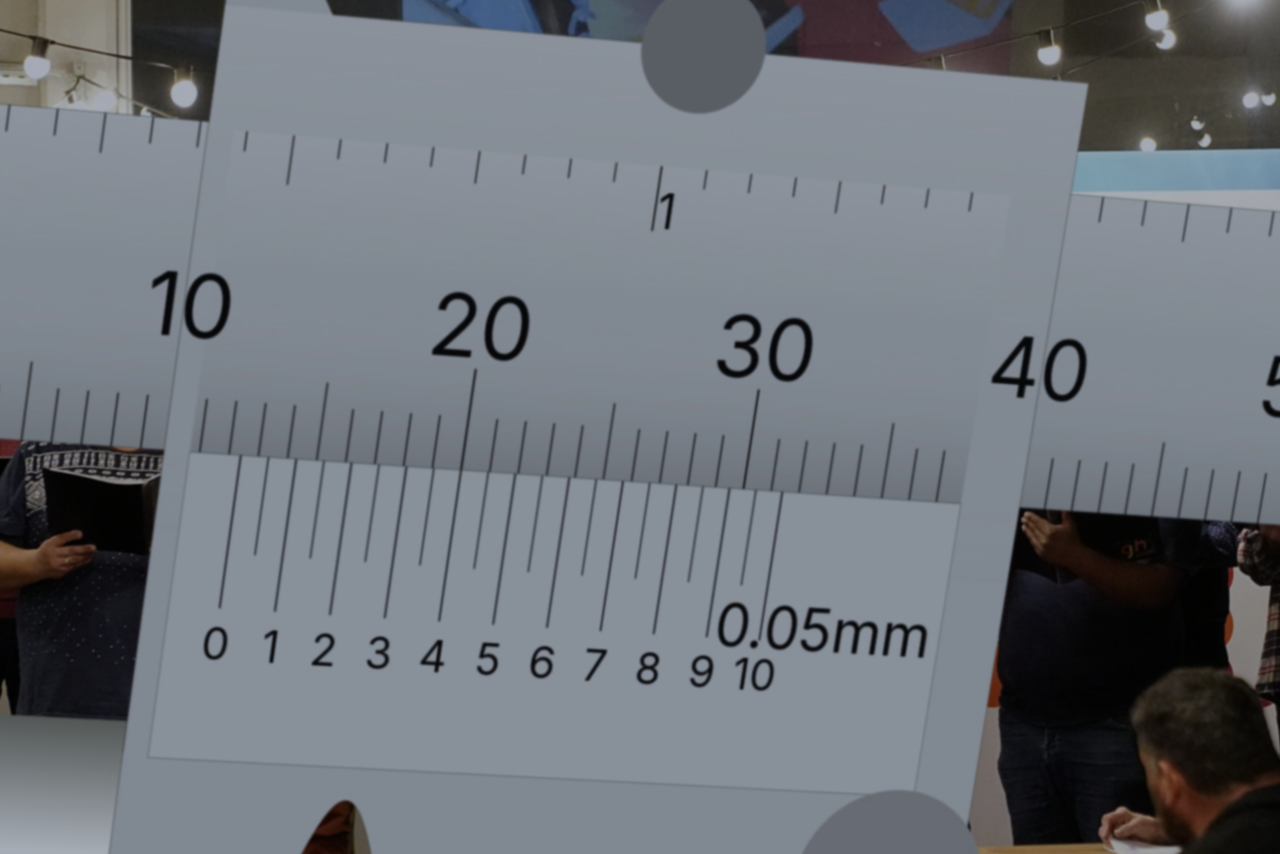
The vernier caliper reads 12.4 mm
